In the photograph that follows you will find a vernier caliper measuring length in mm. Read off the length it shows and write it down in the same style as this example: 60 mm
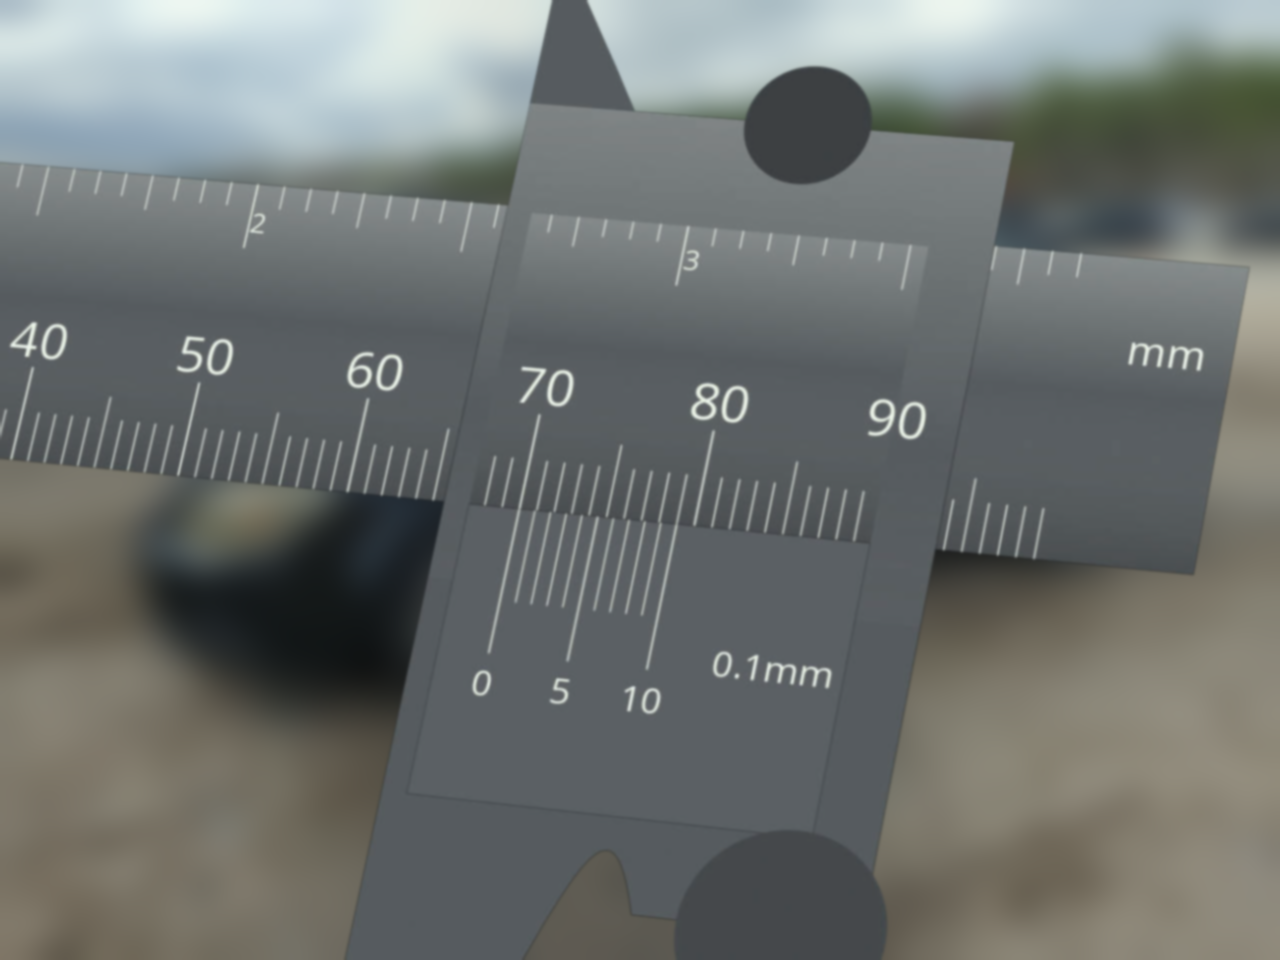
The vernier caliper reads 70.0 mm
